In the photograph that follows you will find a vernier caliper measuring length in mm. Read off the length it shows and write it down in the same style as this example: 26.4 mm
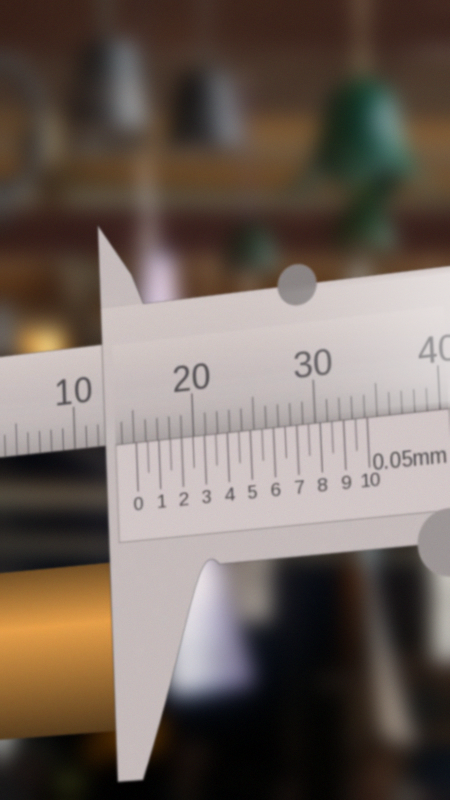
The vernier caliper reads 15.2 mm
